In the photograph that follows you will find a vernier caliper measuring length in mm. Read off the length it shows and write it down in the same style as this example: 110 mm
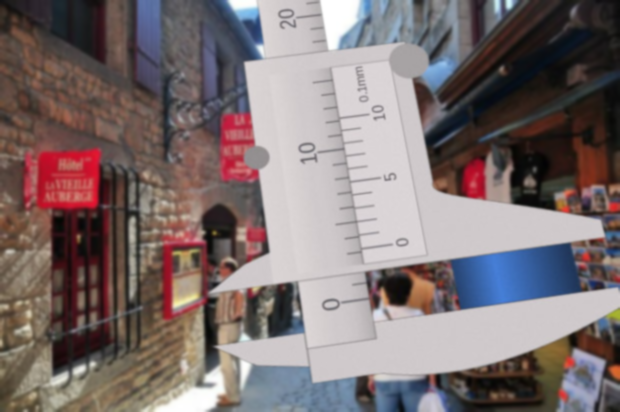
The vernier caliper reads 3.2 mm
